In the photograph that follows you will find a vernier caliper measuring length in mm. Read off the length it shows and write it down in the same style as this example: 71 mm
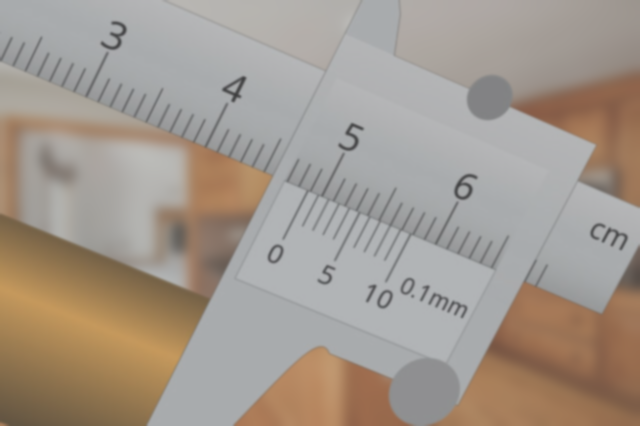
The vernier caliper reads 48.8 mm
